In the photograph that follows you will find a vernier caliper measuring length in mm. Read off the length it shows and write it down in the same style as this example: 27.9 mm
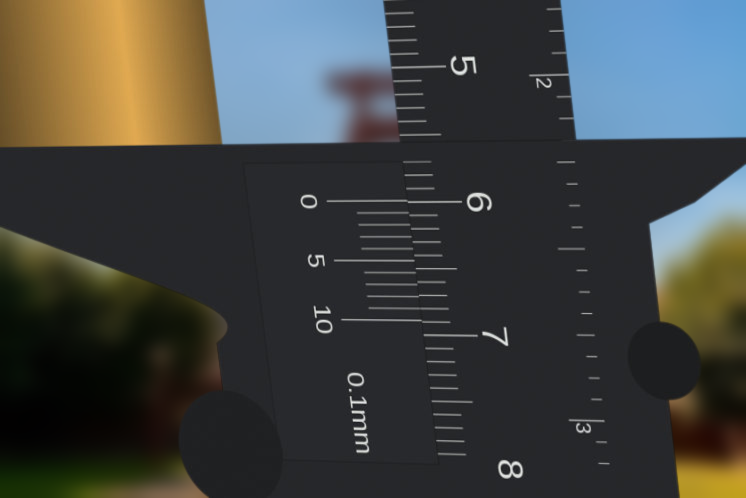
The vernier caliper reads 59.9 mm
